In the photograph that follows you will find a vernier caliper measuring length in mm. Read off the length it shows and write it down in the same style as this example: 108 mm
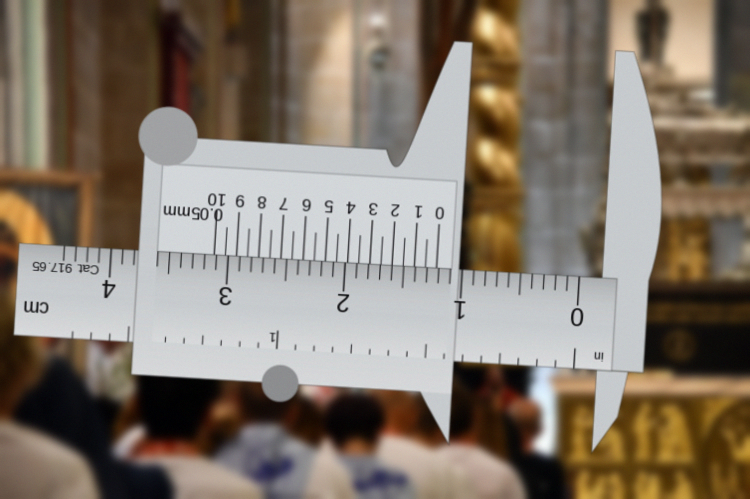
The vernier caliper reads 12.2 mm
